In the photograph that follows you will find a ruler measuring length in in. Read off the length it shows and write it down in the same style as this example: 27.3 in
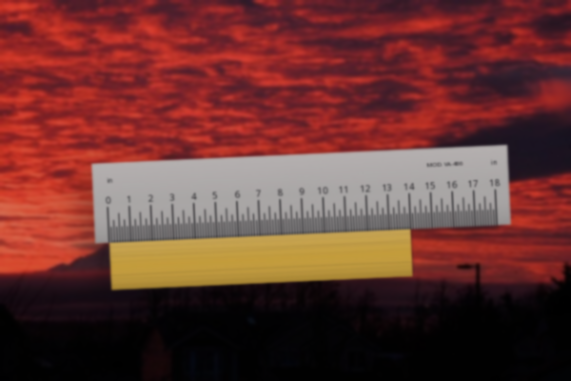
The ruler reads 14 in
